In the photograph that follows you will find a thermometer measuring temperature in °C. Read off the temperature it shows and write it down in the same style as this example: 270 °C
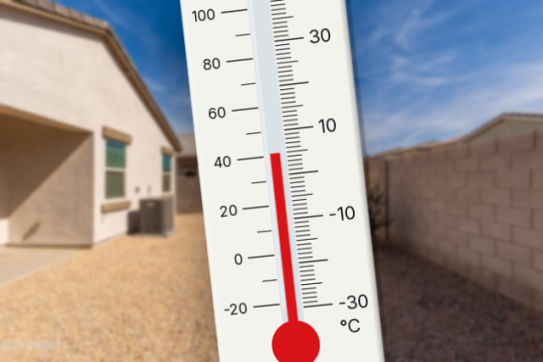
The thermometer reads 5 °C
